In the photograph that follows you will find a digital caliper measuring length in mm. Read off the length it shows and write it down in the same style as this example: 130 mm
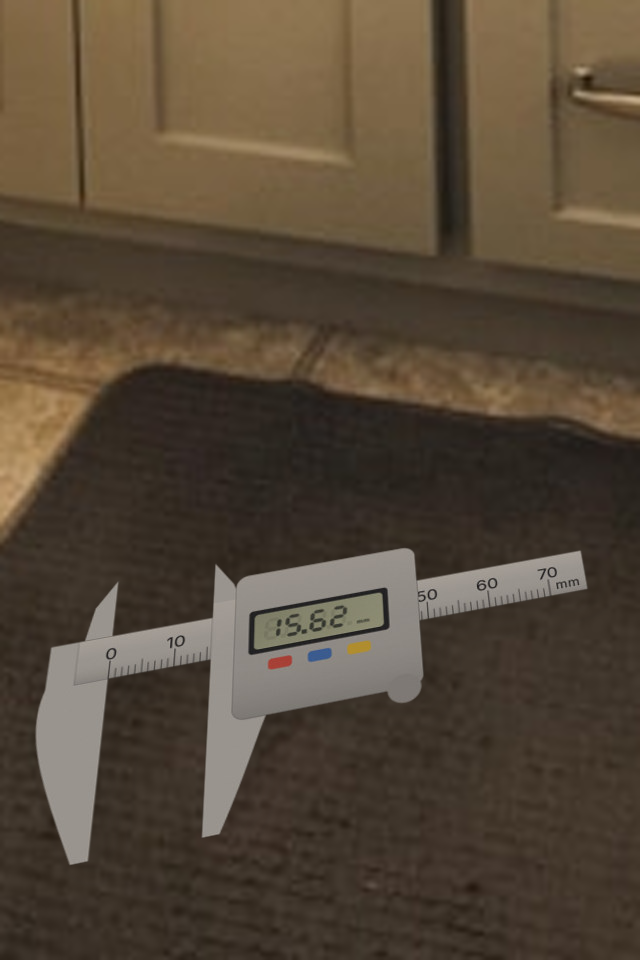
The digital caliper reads 15.62 mm
